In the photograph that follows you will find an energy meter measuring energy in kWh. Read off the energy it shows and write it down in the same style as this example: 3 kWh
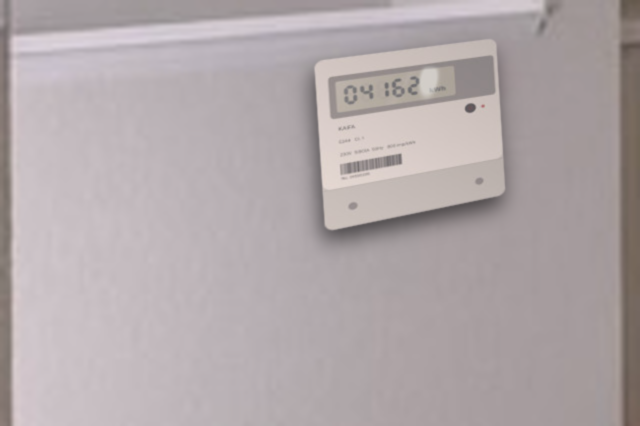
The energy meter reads 4162 kWh
